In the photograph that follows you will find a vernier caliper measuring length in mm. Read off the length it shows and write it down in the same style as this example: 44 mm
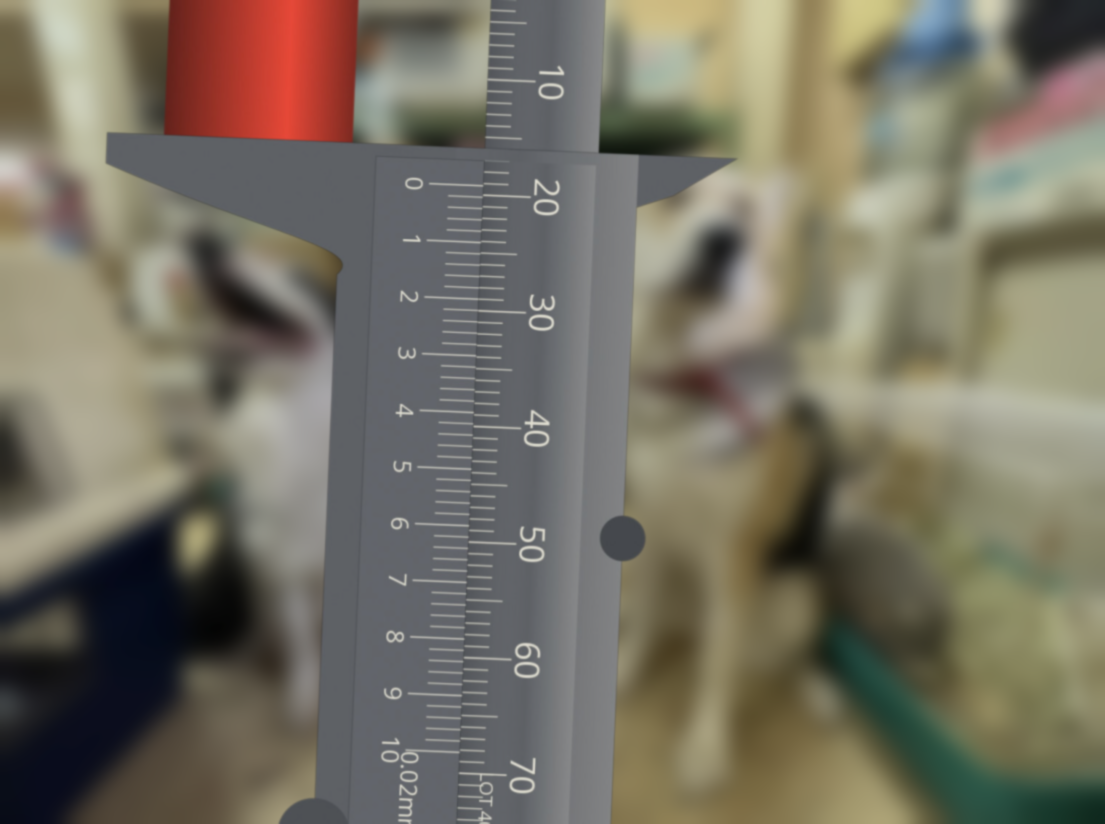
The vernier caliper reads 19.2 mm
